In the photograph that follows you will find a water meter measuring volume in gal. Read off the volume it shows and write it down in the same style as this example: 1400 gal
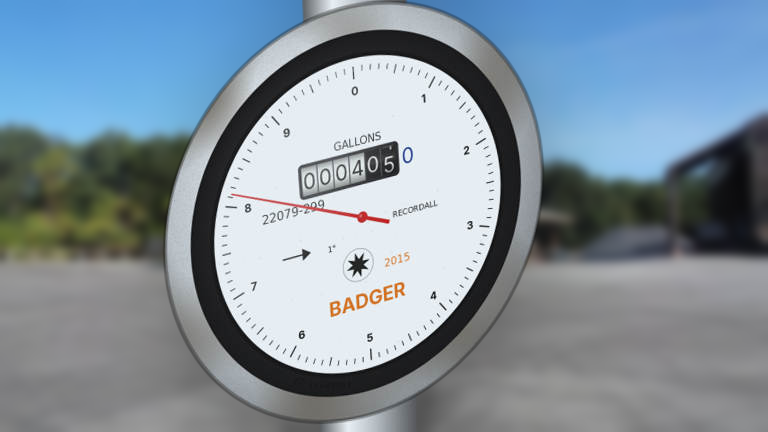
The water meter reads 4048.1 gal
